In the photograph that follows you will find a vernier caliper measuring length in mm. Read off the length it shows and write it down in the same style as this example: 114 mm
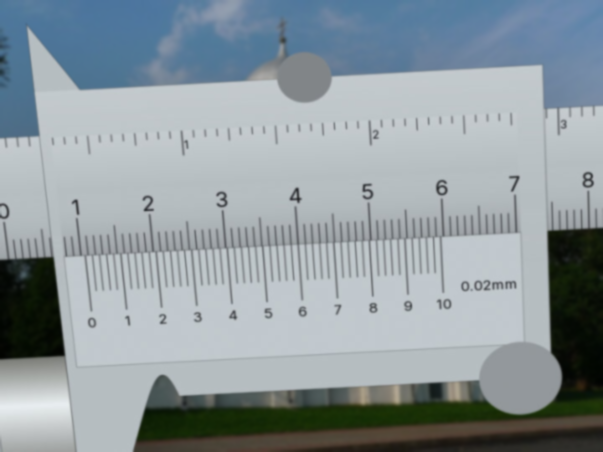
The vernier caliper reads 10.6 mm
